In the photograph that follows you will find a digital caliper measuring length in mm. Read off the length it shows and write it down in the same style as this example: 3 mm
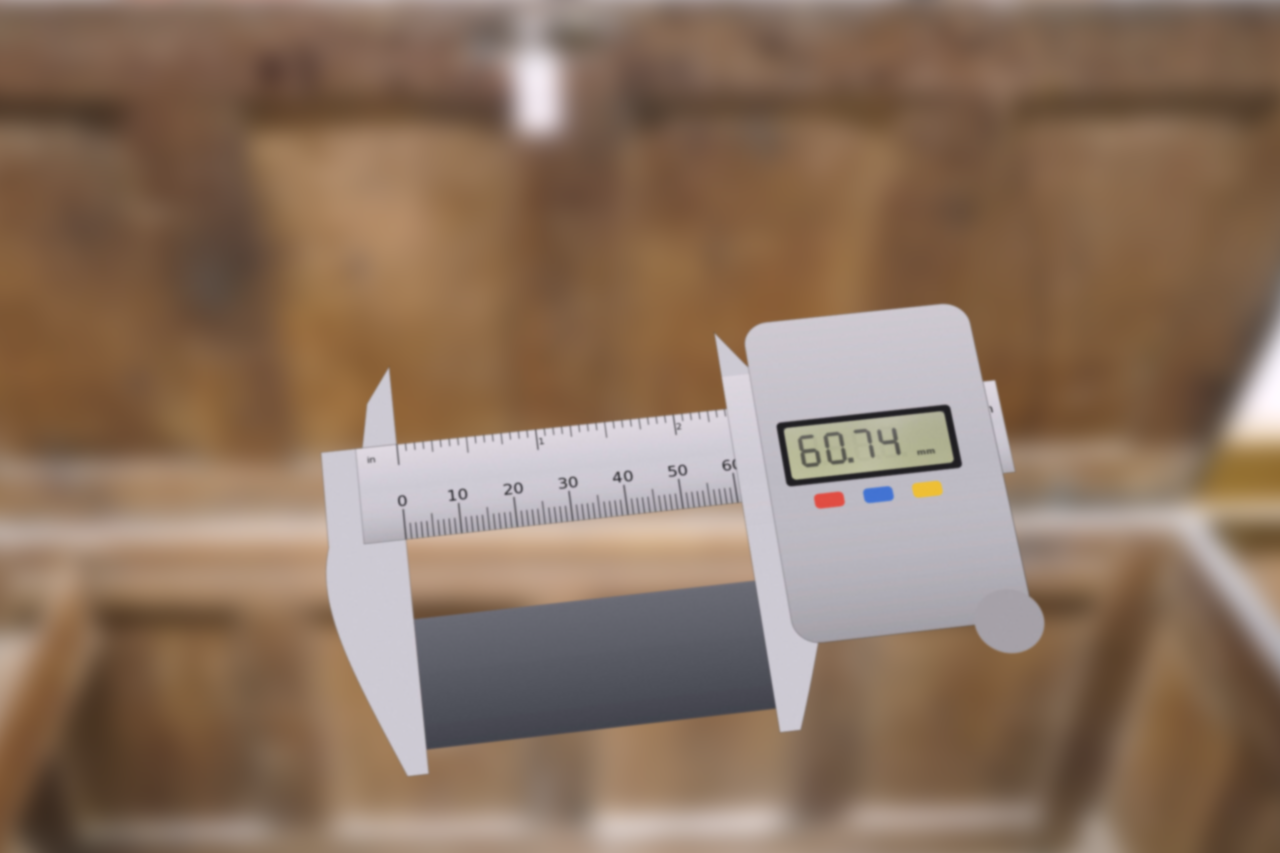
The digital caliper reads 60.74 mm
